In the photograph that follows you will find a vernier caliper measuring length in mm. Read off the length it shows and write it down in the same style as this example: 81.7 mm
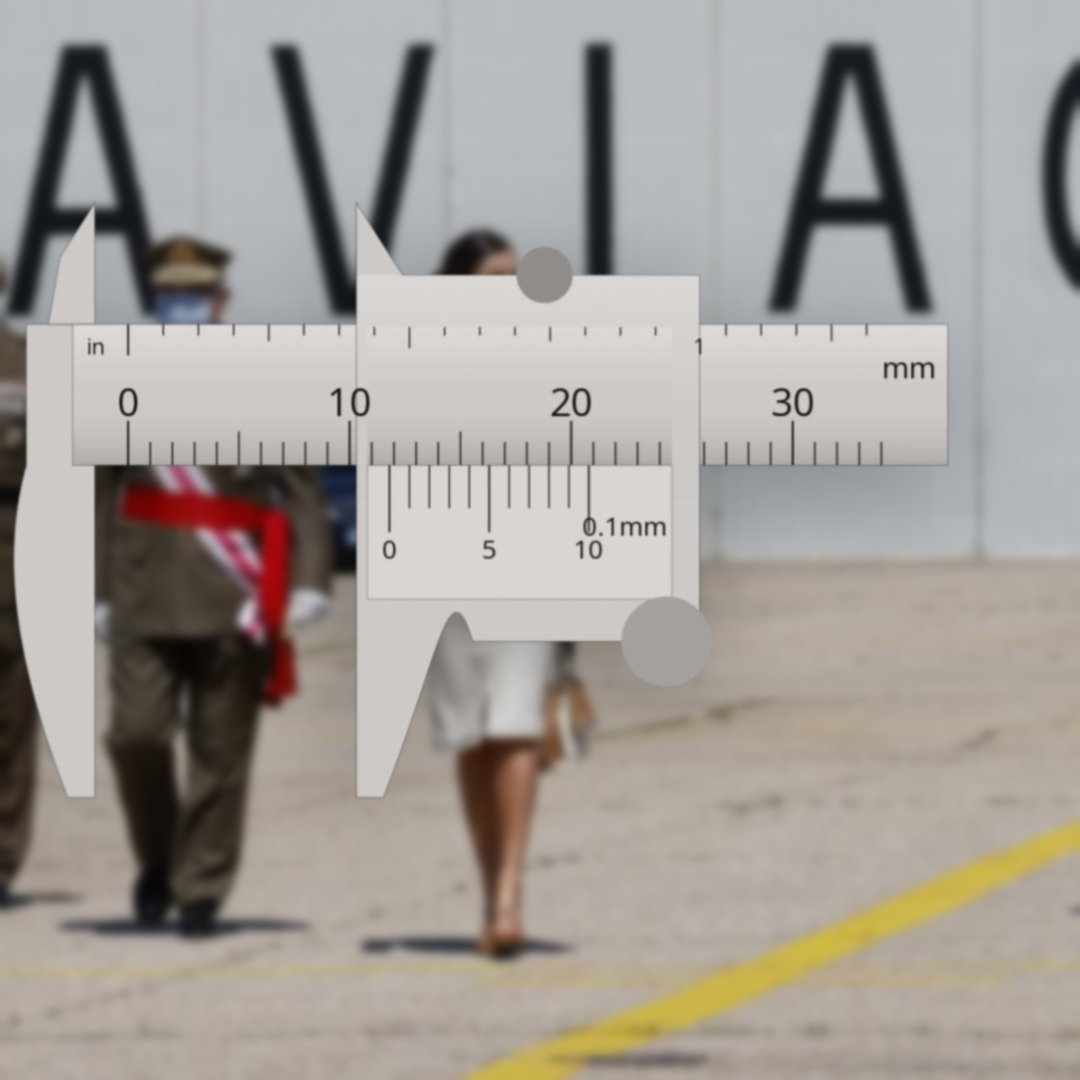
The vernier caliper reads 11.8 mm
